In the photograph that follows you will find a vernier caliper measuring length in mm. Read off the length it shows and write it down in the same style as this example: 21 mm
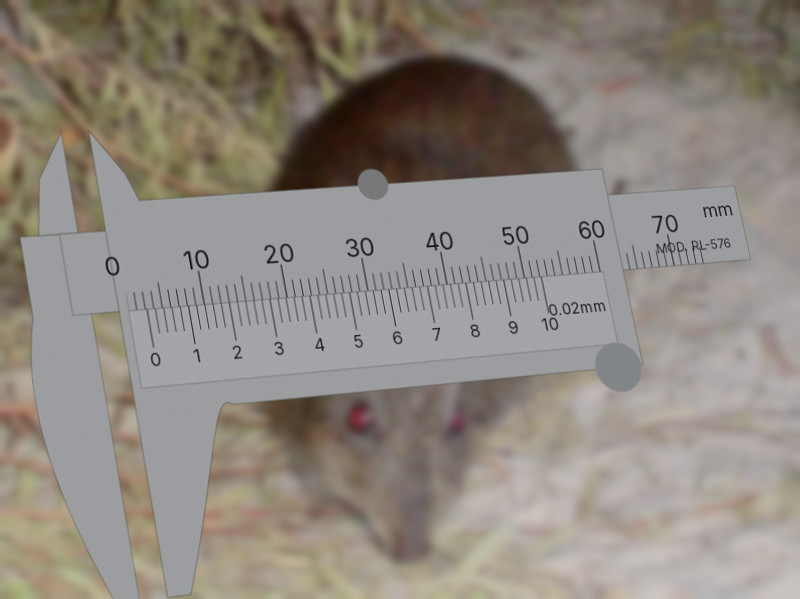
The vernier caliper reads 3.2 mm
